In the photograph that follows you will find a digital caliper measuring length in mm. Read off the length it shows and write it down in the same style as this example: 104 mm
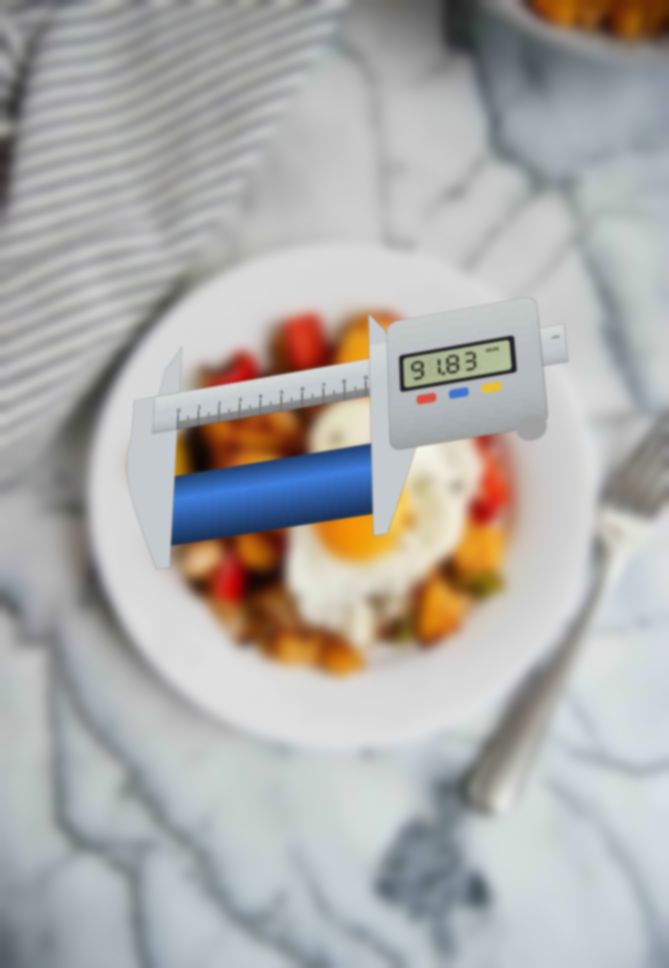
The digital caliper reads 91.83 mm
